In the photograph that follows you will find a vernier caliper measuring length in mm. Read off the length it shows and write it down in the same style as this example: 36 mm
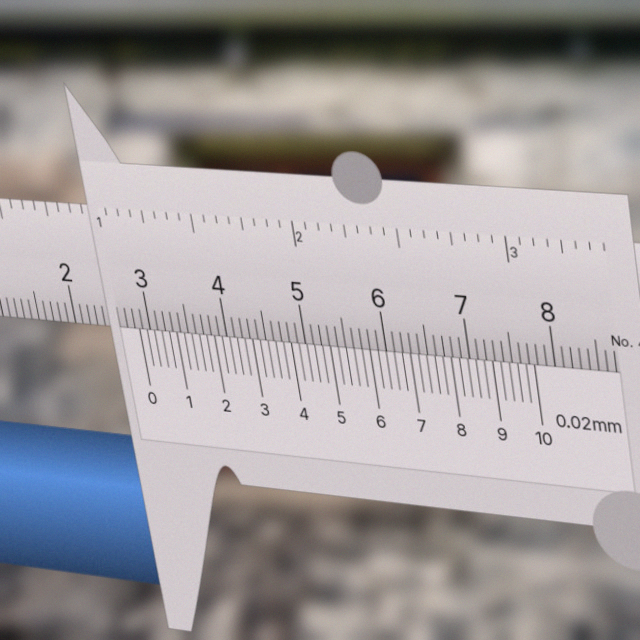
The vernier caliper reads 28.6 mm
